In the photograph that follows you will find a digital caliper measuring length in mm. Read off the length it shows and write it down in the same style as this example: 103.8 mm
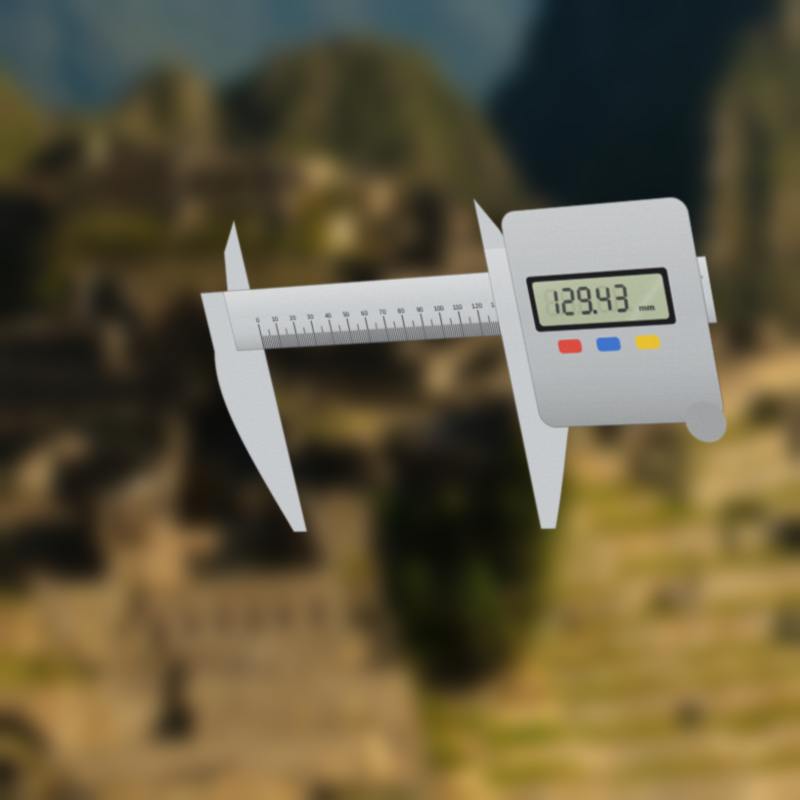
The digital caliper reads 129.43 mm
